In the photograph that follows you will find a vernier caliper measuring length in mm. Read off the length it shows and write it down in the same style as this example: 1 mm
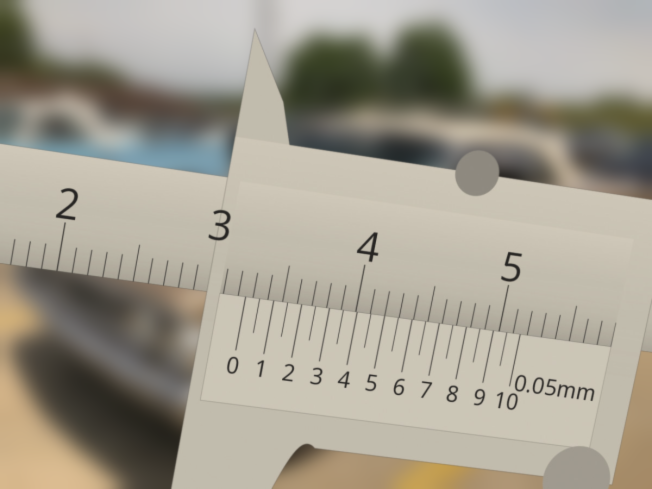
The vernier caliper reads 32.5 mm
